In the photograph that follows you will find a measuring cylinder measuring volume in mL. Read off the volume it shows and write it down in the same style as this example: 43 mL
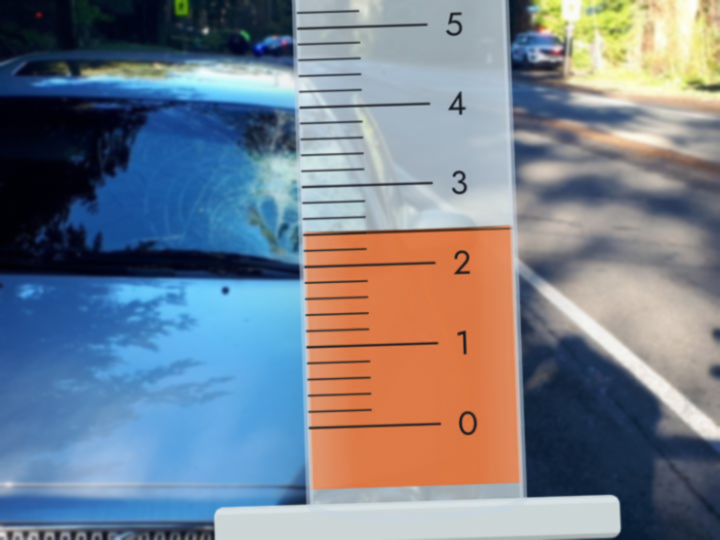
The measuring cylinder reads 2.4 mL
